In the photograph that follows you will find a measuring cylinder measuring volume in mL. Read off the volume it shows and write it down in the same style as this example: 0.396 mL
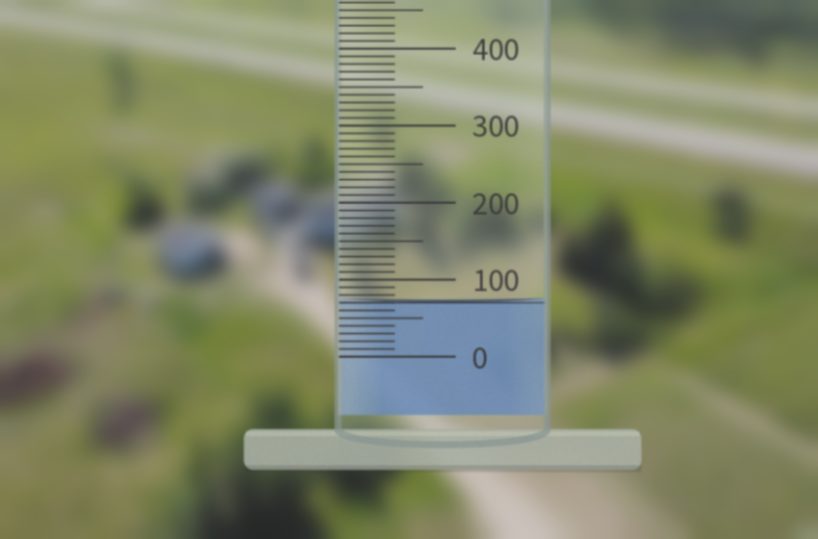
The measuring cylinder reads 70 mL
